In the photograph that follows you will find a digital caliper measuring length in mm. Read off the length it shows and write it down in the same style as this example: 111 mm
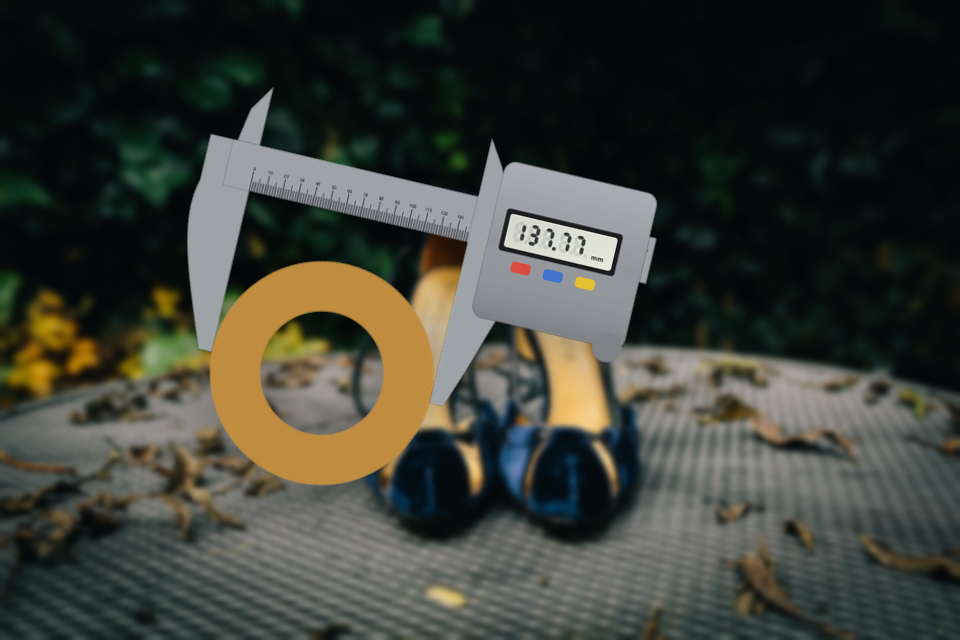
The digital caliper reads 137.77 mm
